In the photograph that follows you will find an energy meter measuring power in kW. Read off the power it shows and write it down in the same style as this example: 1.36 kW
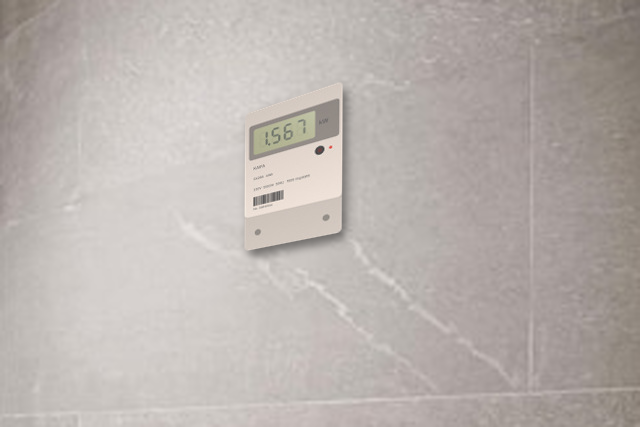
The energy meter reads 1.567 kW
